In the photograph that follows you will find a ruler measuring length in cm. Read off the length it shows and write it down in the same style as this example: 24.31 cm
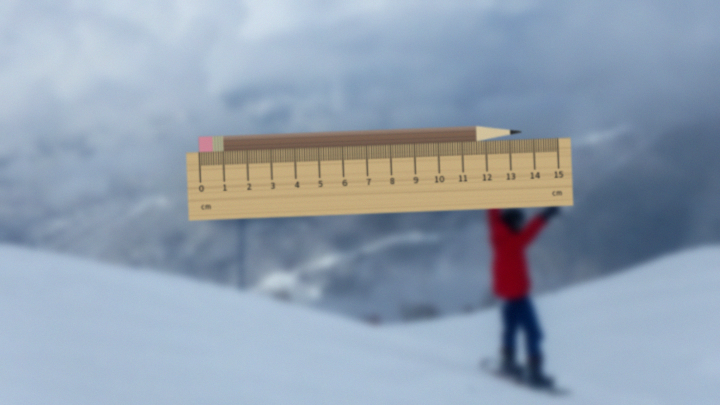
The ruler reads 13.5 cm
